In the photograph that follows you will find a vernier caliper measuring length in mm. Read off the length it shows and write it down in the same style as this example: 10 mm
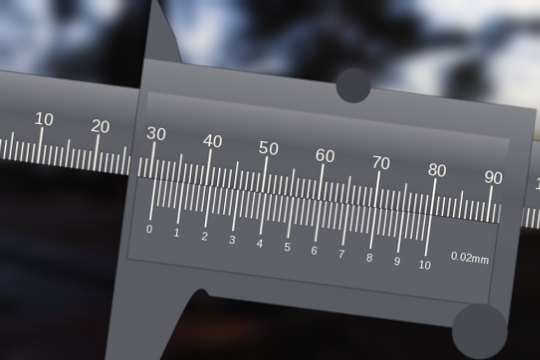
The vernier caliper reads 31.0 mm
